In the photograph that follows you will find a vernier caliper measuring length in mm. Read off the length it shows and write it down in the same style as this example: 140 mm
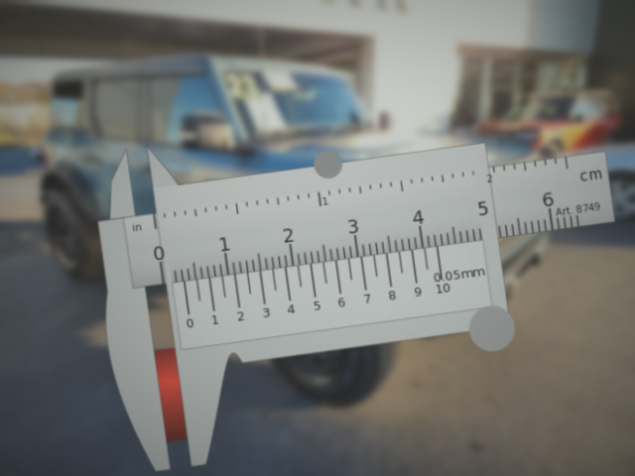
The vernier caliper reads 3.2 mm
